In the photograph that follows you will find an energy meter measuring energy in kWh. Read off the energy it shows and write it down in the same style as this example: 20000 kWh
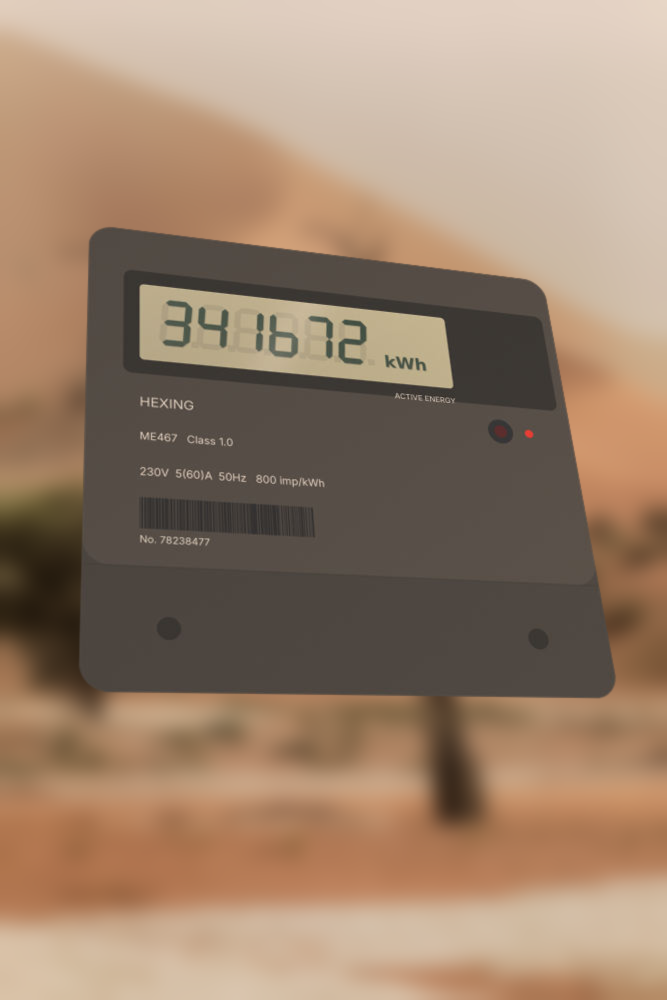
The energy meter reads 341672 kWh
